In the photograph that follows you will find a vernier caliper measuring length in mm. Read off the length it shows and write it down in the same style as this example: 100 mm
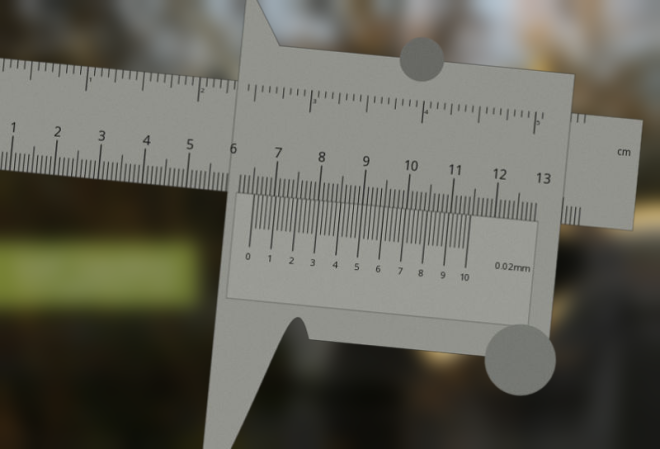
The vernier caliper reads 65.5 mm
